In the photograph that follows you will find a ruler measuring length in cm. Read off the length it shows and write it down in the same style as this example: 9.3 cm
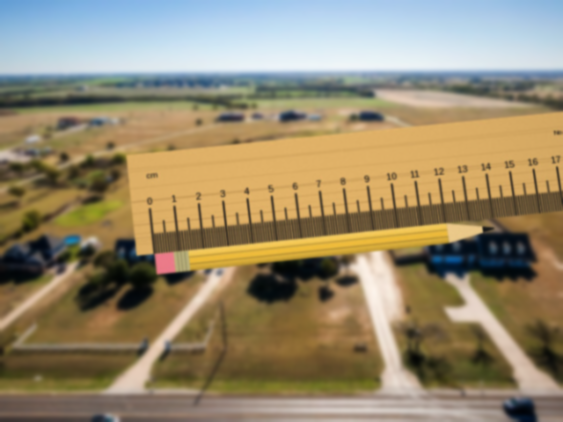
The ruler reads 14 cm
